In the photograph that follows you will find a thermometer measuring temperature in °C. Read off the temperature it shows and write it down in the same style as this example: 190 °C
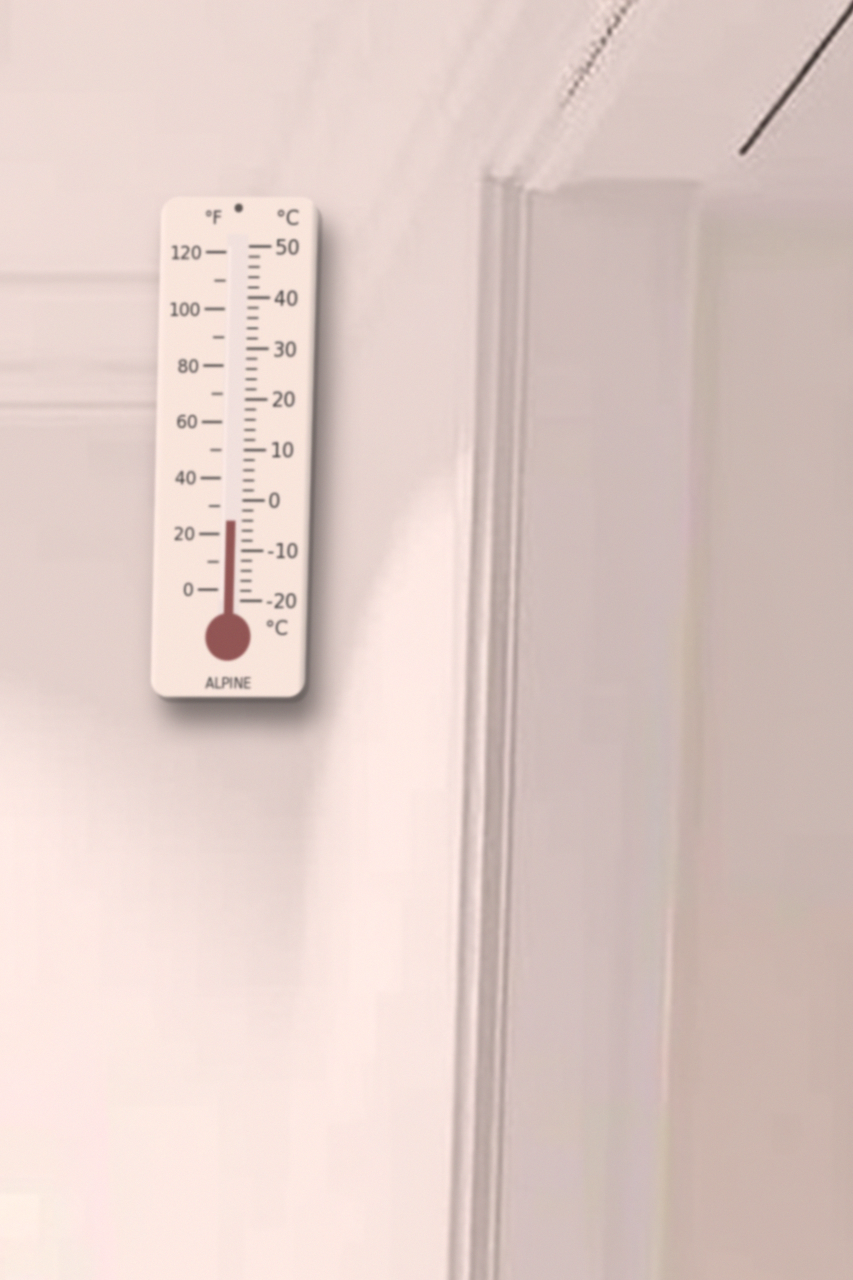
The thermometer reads -4 °C
